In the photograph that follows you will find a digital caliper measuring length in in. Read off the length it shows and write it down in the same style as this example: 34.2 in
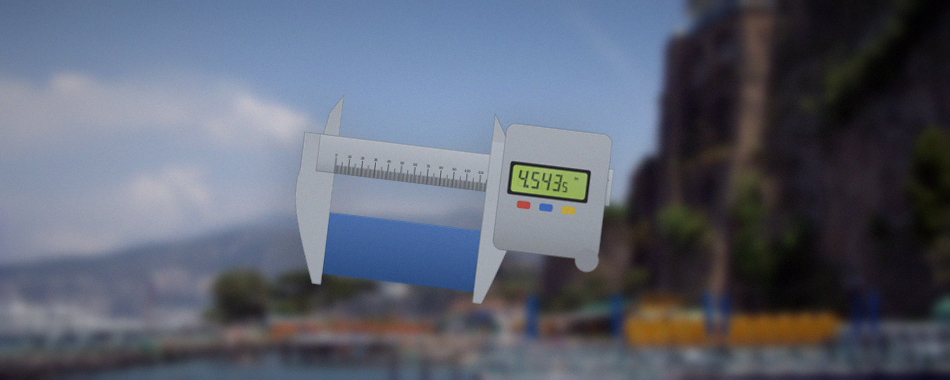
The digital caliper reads 4.5435 in
